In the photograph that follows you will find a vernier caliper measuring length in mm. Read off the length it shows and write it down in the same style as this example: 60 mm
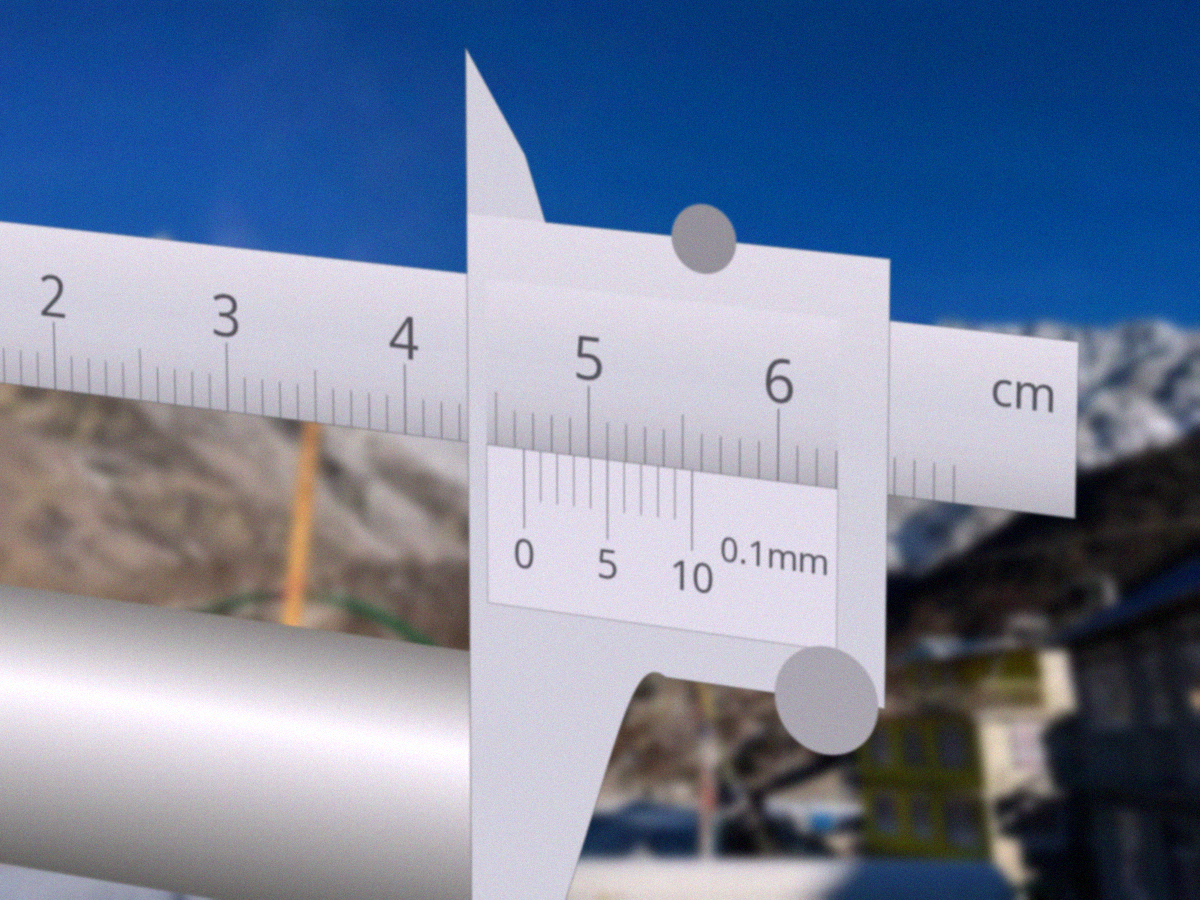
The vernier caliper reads 46.5 mm
